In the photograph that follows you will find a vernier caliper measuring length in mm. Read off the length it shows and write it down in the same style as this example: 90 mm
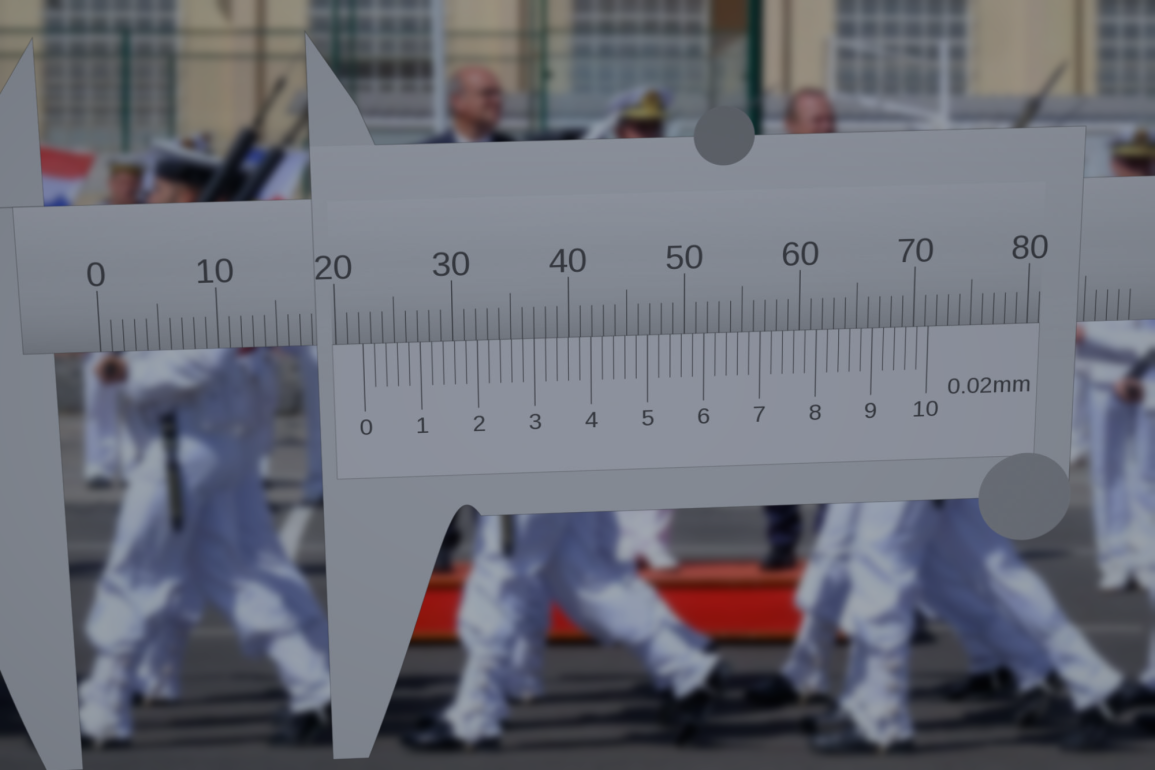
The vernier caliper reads 22.3 mm
